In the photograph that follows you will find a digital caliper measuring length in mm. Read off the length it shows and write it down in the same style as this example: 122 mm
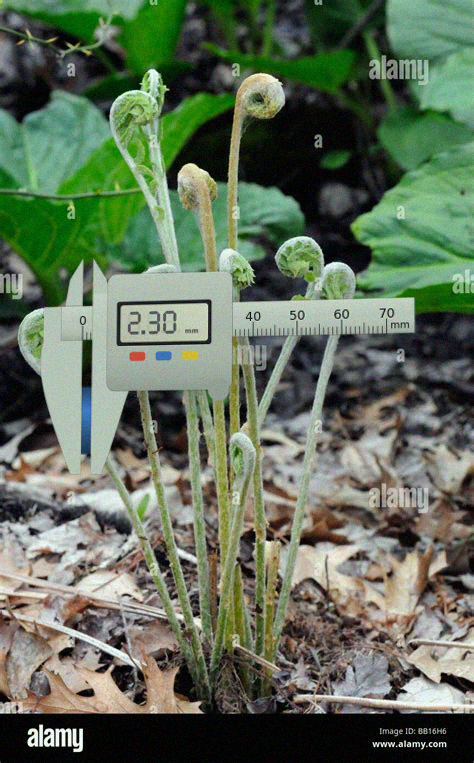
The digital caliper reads 2.30 mm
